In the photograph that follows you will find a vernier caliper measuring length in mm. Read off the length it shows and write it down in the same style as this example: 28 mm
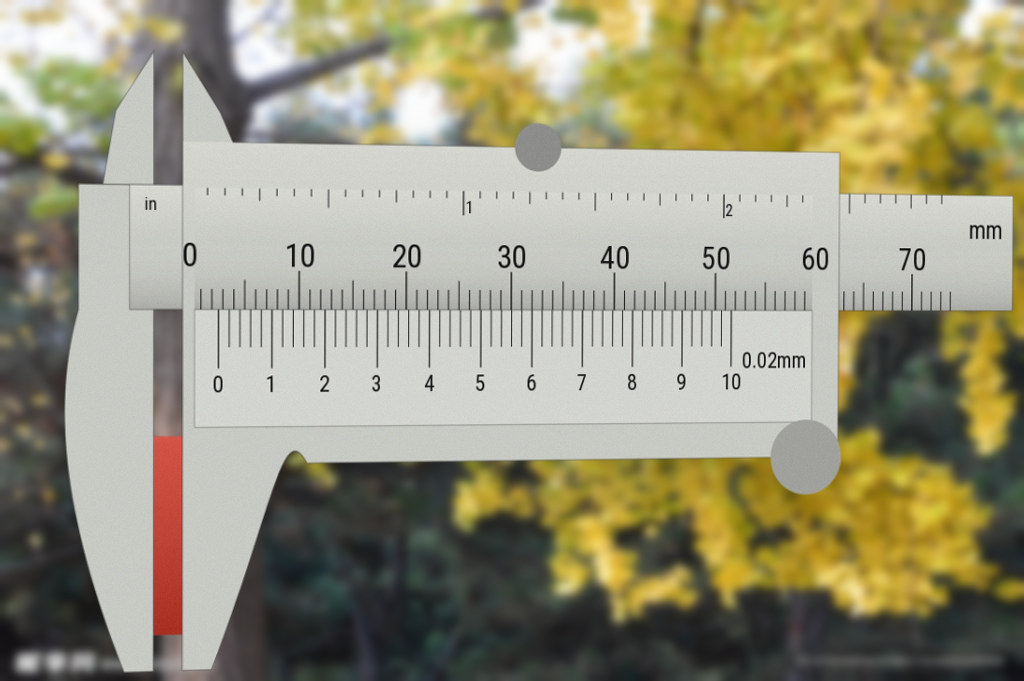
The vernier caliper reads 2.6 mm
